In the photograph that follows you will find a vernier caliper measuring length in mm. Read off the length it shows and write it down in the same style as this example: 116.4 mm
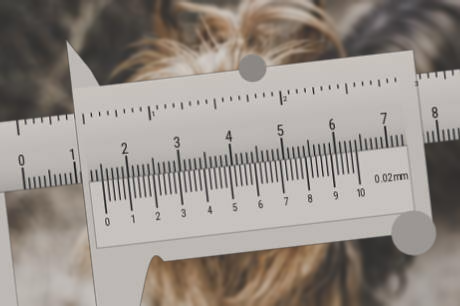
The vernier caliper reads 15.0 mm
